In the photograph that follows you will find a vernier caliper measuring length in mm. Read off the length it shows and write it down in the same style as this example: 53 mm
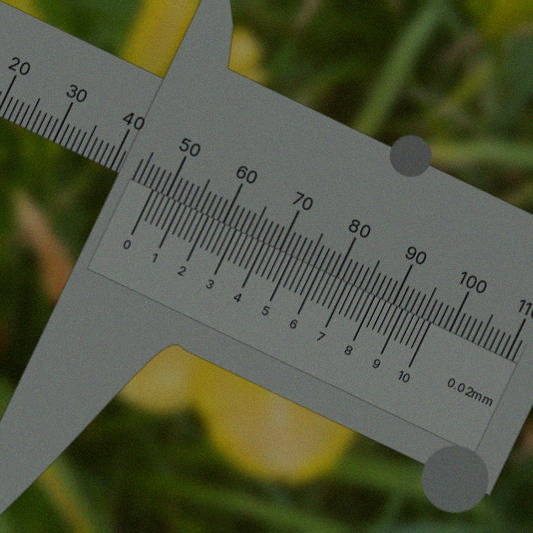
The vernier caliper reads 47.6 mm
